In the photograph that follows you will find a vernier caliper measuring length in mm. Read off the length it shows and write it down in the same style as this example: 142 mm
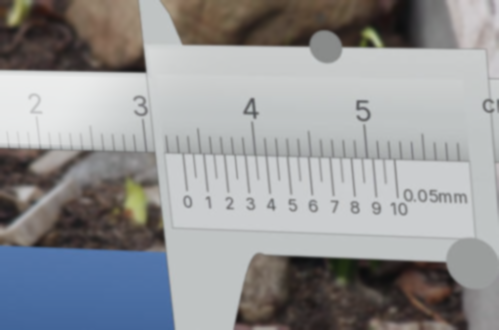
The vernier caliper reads 33.4 mm
